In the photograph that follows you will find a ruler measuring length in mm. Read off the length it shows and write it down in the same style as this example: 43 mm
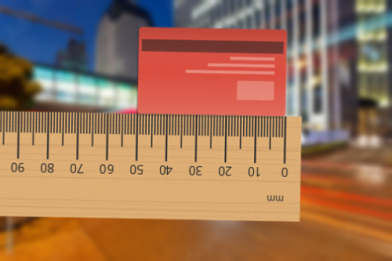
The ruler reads 50 mm
